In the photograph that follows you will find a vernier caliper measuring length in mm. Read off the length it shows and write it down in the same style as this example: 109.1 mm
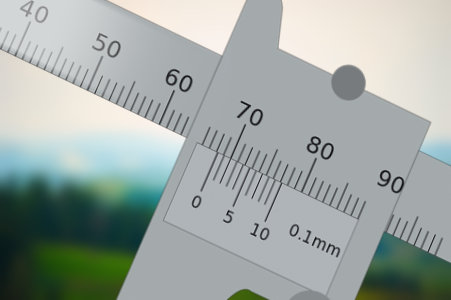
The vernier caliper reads 68.2 mm
